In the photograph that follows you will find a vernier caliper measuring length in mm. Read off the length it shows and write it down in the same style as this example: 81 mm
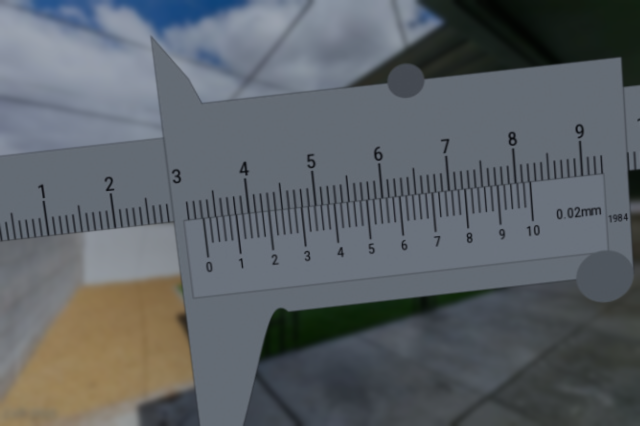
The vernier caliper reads 33.2 mm
